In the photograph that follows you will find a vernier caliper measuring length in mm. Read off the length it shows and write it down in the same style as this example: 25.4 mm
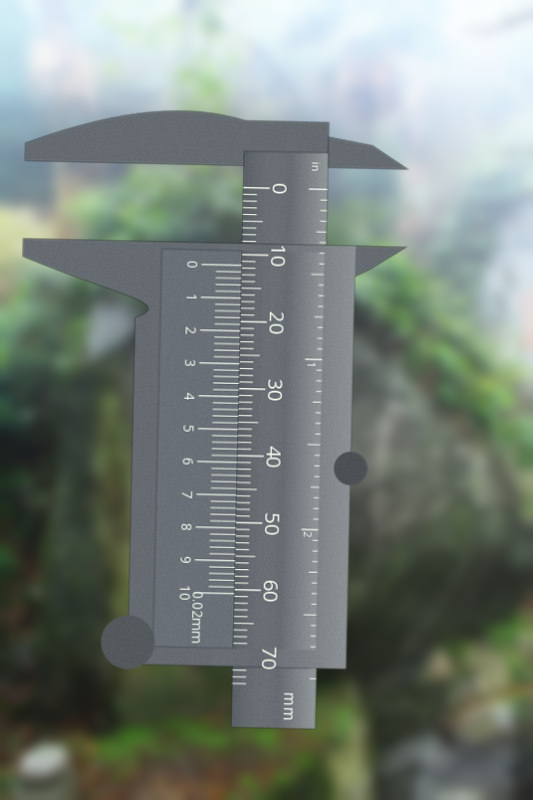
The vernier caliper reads 11.6 mm
